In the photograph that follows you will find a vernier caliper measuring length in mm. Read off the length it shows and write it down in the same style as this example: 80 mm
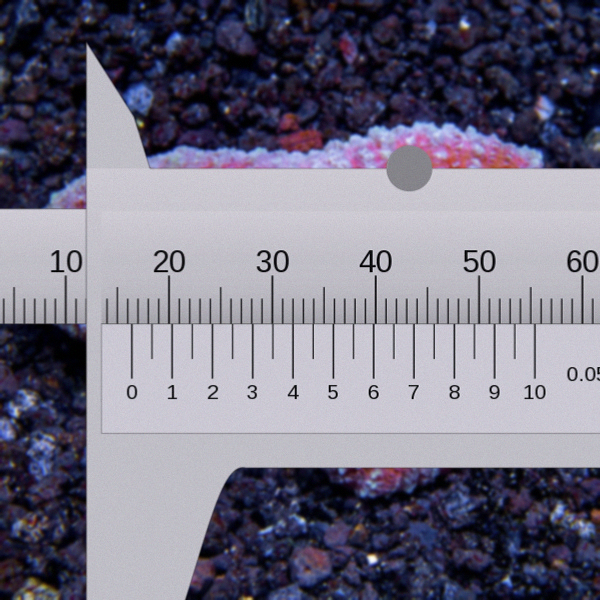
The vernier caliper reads 16.4 mm
